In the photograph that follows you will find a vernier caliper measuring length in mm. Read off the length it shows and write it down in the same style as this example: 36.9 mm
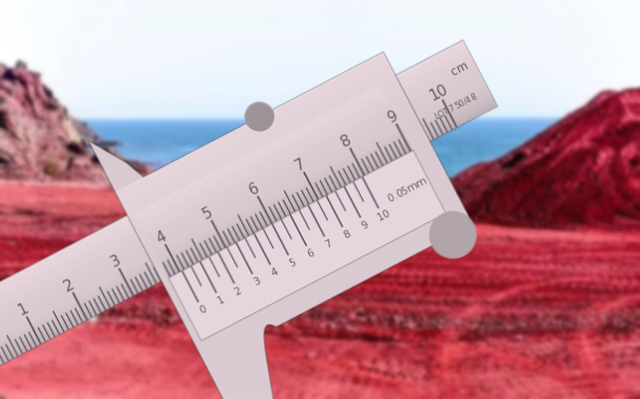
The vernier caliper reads 40.5 mm
